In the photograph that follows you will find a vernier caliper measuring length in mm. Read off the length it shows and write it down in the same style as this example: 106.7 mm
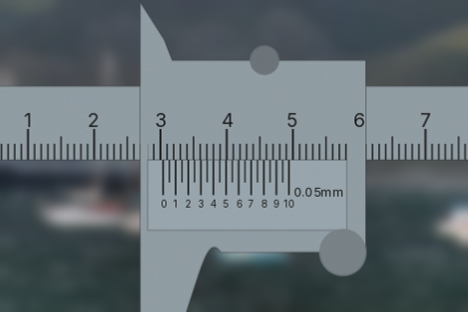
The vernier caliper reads 30.4 mm
